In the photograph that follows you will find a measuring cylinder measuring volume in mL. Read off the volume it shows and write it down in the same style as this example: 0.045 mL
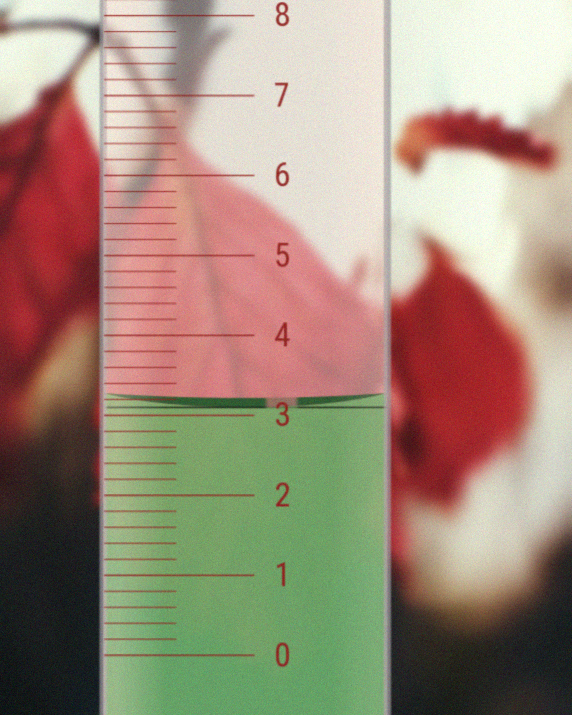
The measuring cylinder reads 3.1 mL
